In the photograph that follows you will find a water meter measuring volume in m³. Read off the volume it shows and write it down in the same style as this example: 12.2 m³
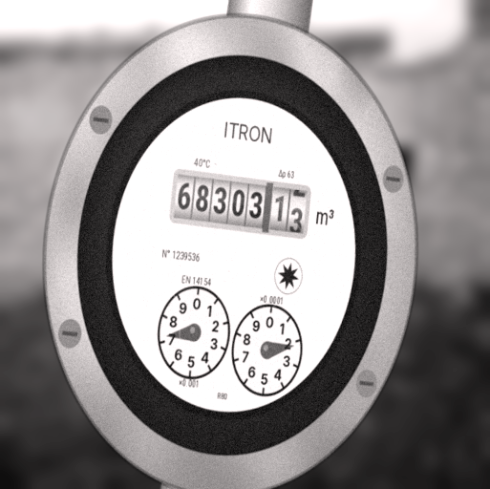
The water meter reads 68303.1272 m³
